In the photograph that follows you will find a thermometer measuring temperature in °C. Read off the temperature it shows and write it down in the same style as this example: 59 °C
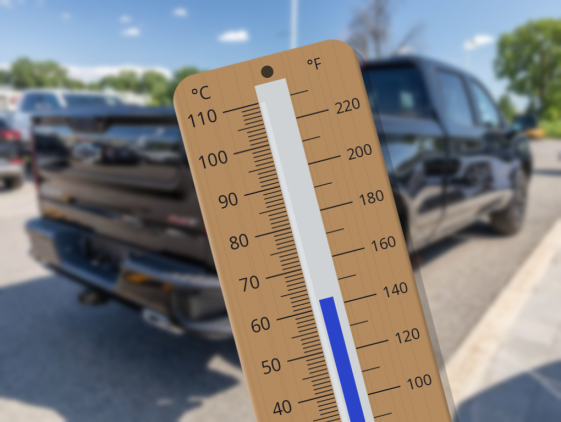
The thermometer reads 62 °C
